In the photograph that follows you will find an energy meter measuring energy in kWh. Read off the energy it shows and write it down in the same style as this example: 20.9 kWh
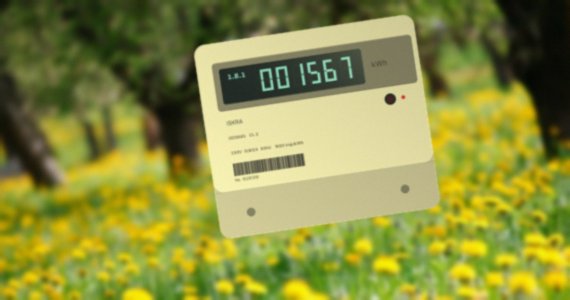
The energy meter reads 1567 kWh
